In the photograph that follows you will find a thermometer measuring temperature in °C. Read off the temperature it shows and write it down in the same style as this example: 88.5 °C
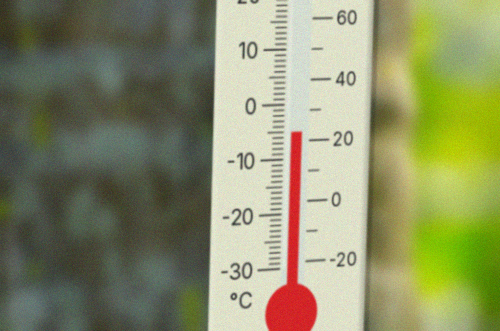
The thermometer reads -5 °C
